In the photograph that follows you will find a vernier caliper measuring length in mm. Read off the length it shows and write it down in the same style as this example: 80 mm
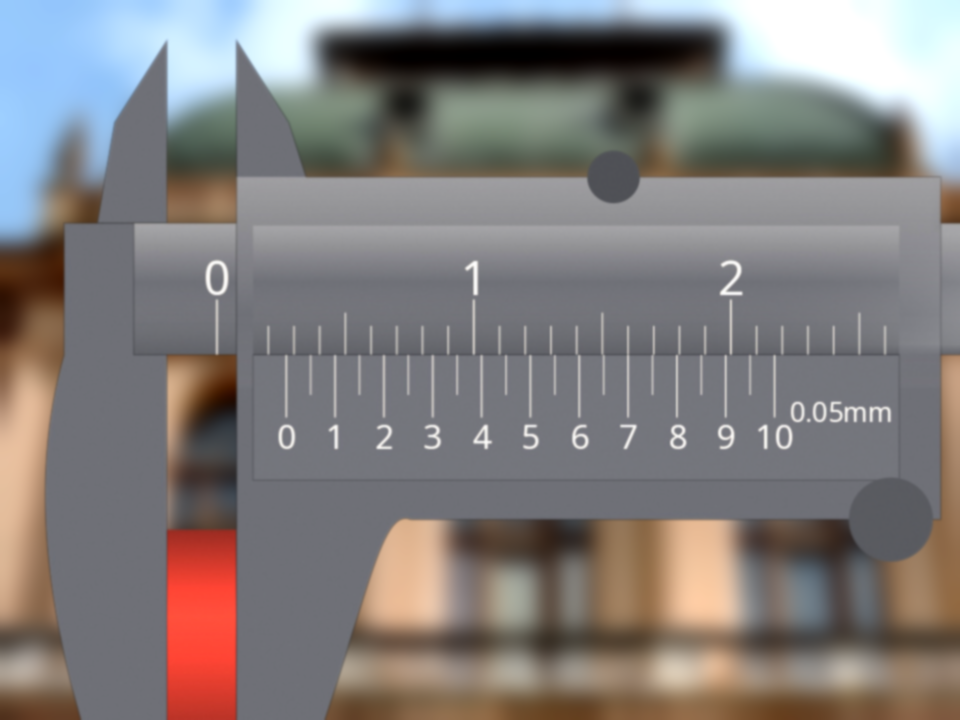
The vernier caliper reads 2.7 mm
